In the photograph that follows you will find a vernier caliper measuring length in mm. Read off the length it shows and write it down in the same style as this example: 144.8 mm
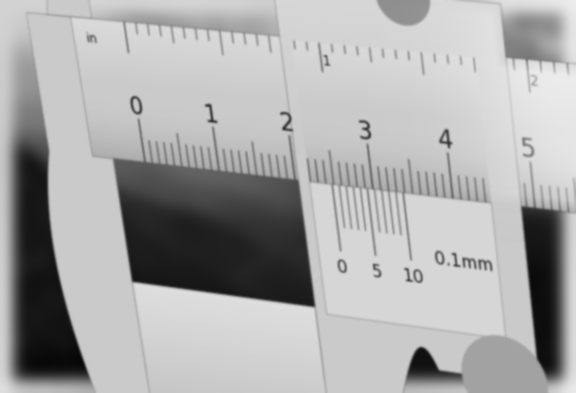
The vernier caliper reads 24.8 mm
